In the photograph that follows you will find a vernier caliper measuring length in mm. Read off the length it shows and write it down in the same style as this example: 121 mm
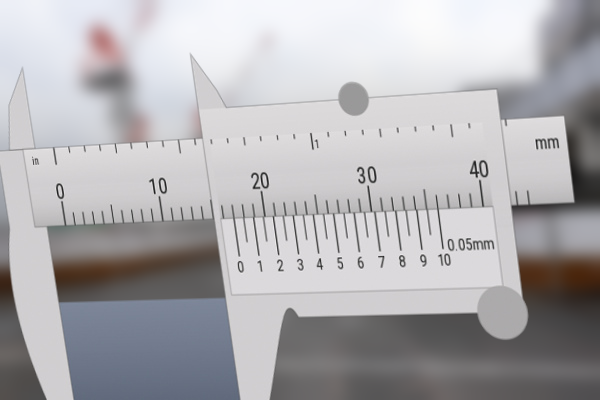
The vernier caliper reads 17.0 mm
